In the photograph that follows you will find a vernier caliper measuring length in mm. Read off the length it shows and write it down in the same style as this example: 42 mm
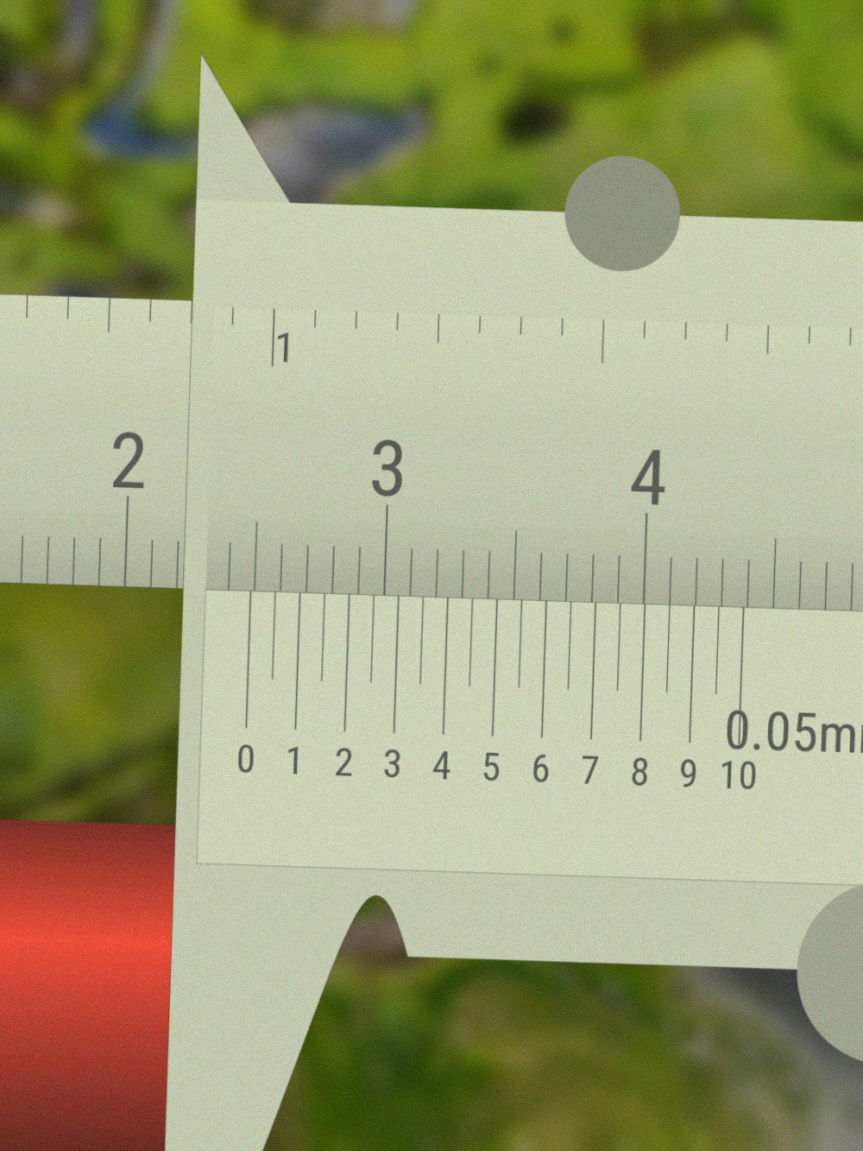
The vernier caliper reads 24.85 mm
